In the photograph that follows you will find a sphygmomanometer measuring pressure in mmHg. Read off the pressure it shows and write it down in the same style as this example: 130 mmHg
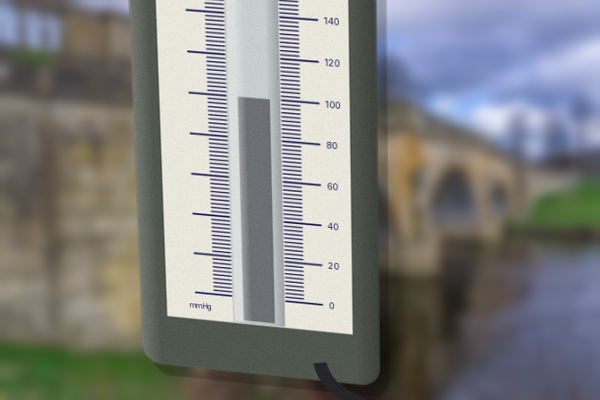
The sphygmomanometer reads 100 mmHg
